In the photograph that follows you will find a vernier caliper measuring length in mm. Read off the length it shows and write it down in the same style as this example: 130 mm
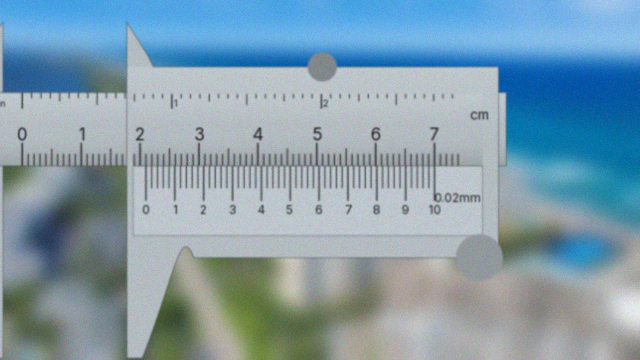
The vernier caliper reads 21.0 mm
